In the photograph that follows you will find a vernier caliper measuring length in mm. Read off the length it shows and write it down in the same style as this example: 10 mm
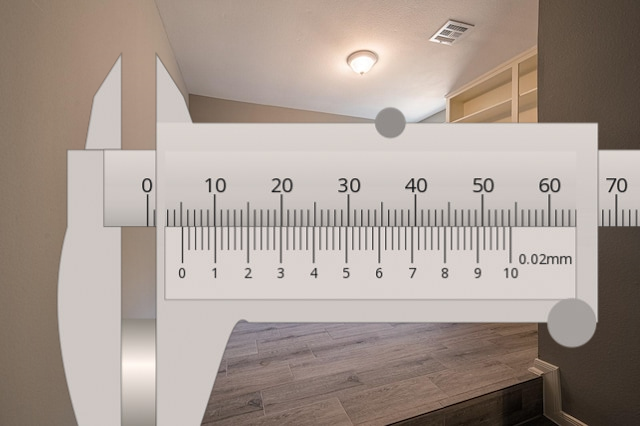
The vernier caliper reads 5.2 mm
